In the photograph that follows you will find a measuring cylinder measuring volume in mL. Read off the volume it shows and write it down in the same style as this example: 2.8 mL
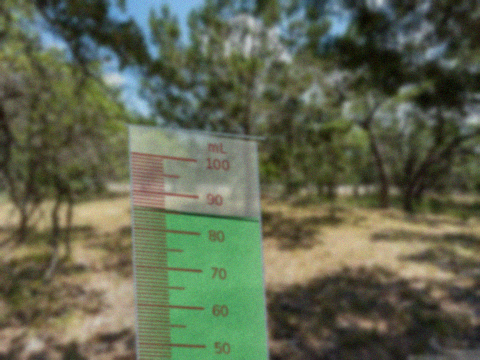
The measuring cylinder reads 85 mL
